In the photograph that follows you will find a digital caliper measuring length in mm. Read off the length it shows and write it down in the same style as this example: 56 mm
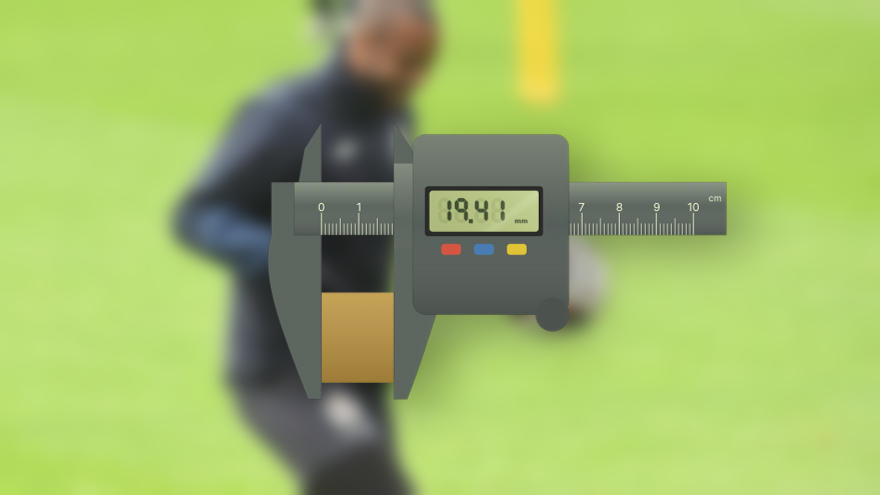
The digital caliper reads 19.41 mm
